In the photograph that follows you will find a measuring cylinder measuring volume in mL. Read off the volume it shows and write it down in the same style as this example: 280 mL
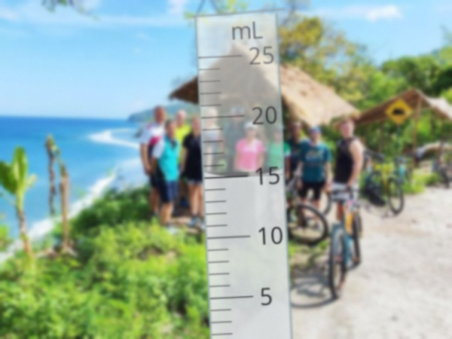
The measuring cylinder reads 15 mL
